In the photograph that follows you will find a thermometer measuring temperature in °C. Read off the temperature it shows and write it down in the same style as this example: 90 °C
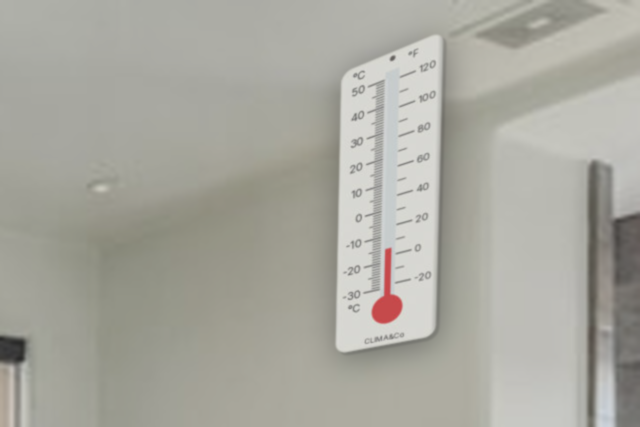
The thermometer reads -15 °C
